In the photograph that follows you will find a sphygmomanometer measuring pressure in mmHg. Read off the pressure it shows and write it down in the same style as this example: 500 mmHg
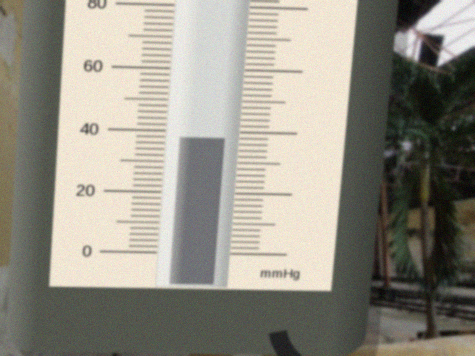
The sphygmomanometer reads 38 mmHg
